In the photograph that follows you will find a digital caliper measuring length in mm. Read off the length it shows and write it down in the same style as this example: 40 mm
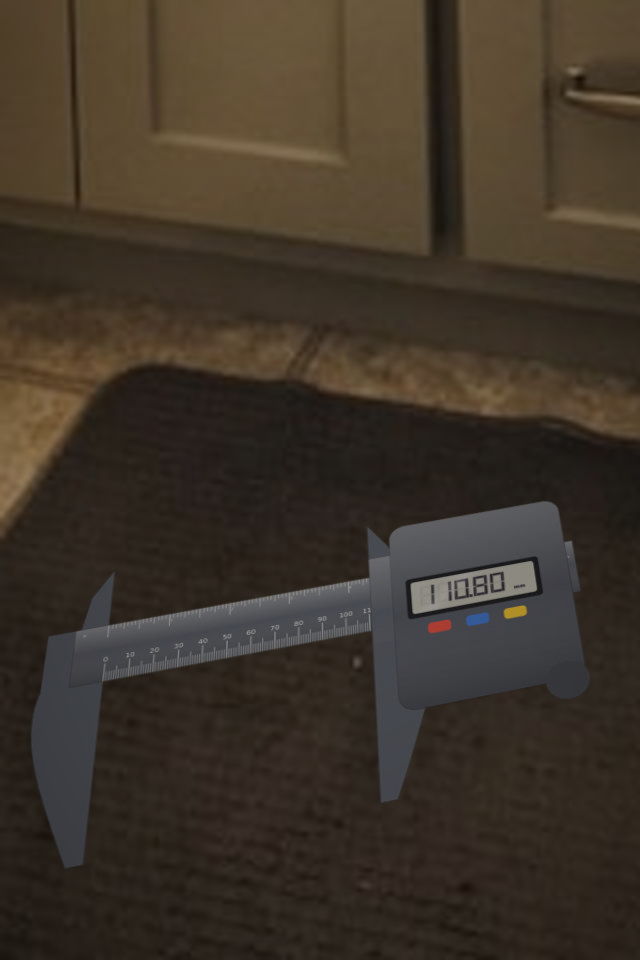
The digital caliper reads 110.80 mm
